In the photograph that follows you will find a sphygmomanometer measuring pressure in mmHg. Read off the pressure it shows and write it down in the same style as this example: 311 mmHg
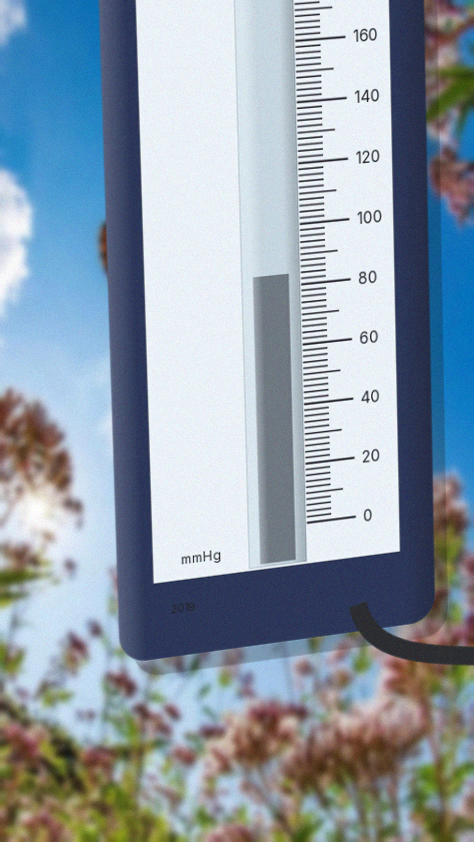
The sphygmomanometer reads 84 mmHg
